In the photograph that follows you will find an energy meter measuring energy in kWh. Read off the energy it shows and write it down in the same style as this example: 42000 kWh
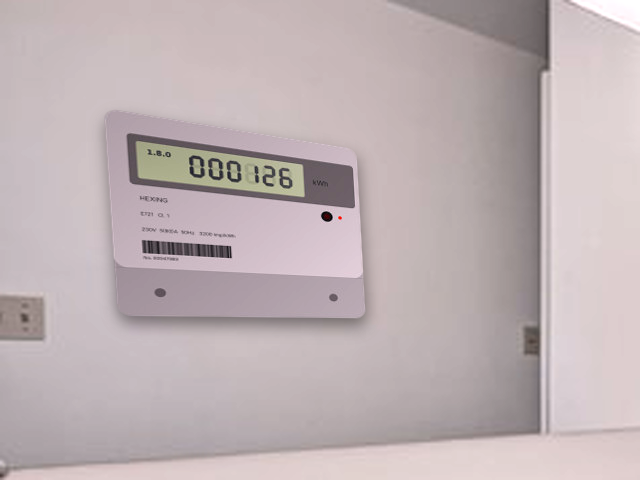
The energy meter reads 126 kWh
